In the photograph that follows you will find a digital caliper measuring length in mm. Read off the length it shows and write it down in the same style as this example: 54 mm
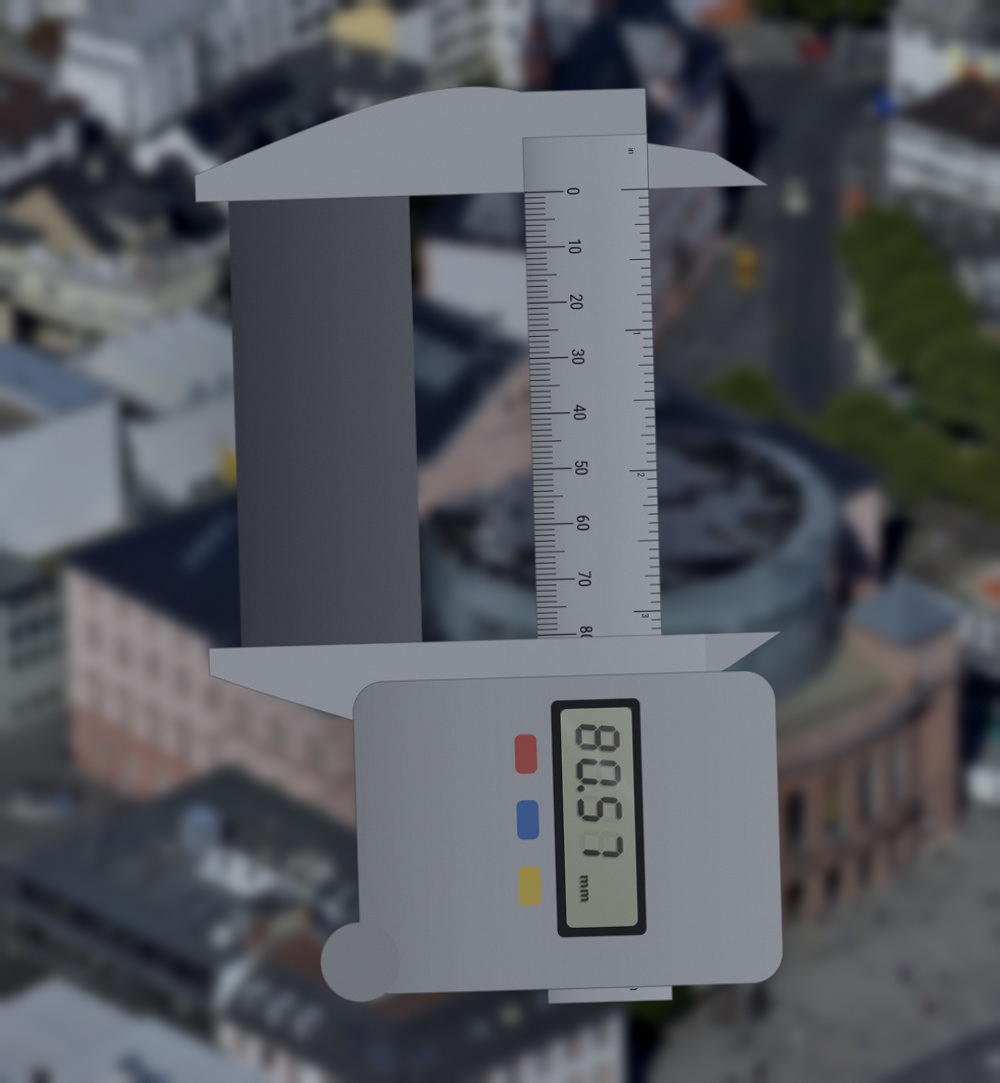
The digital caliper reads 80.57 mm
